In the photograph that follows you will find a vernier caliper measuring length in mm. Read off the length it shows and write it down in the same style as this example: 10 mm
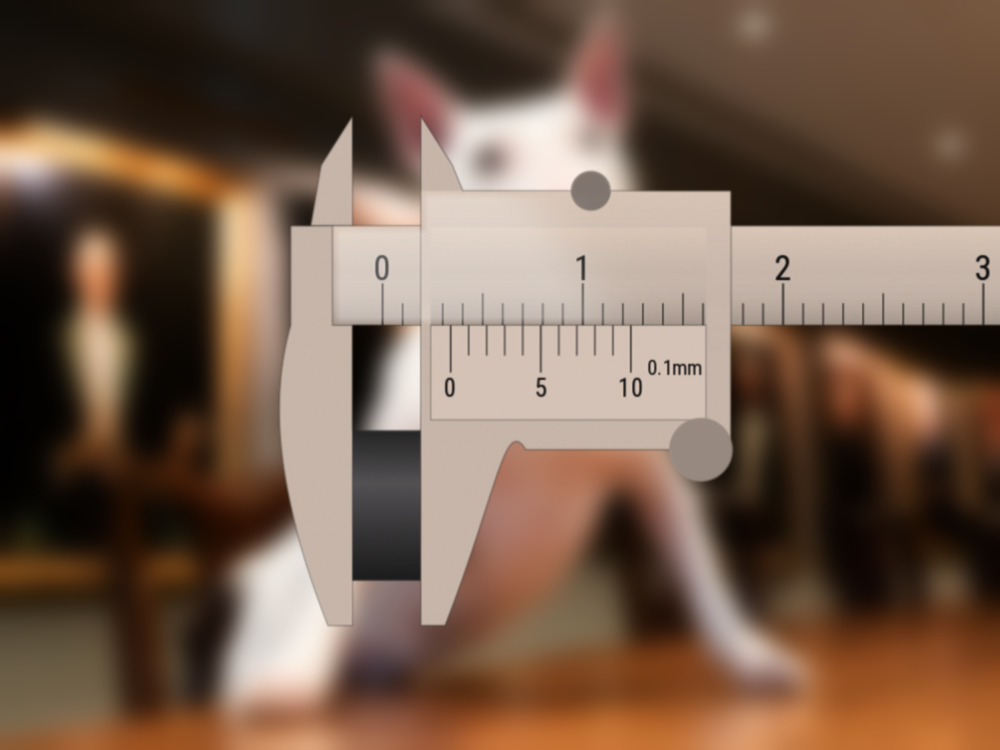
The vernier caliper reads 3.4 mm
